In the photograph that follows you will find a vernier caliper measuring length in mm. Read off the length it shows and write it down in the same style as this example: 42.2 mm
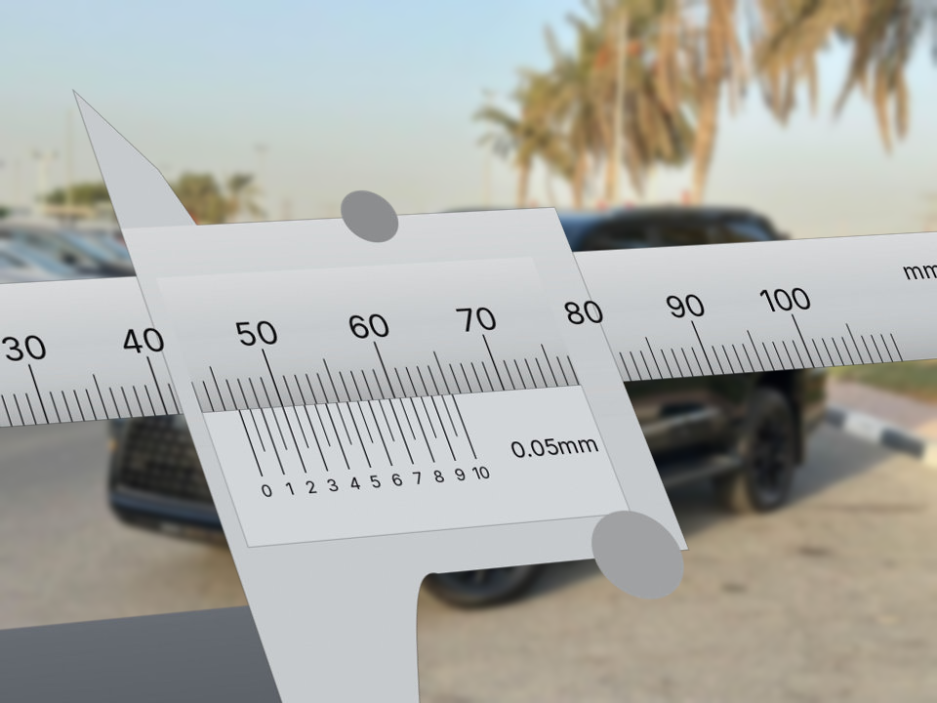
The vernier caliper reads 46.2 mm
